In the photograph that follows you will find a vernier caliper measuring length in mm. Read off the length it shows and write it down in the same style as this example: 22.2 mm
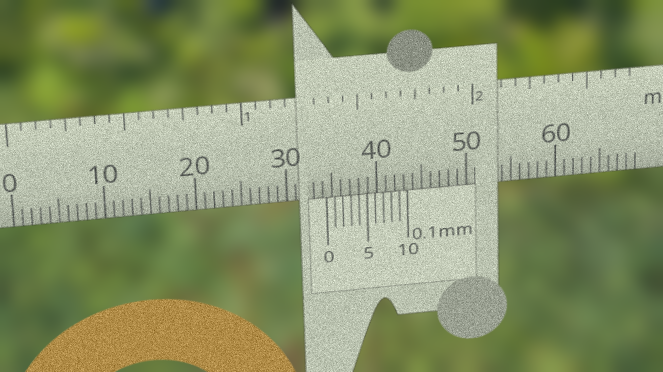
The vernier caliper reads 34.4 mm
